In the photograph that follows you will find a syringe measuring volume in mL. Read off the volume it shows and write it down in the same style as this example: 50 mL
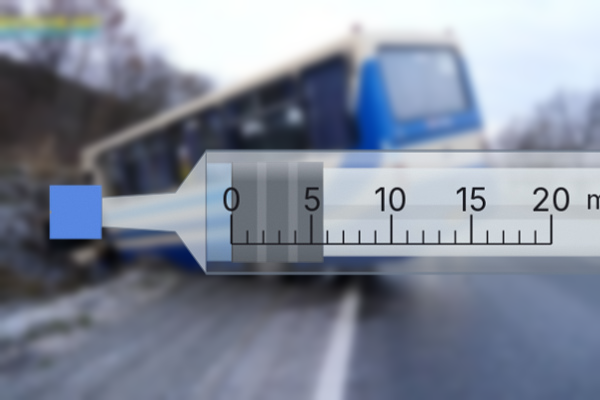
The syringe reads 0 mL
